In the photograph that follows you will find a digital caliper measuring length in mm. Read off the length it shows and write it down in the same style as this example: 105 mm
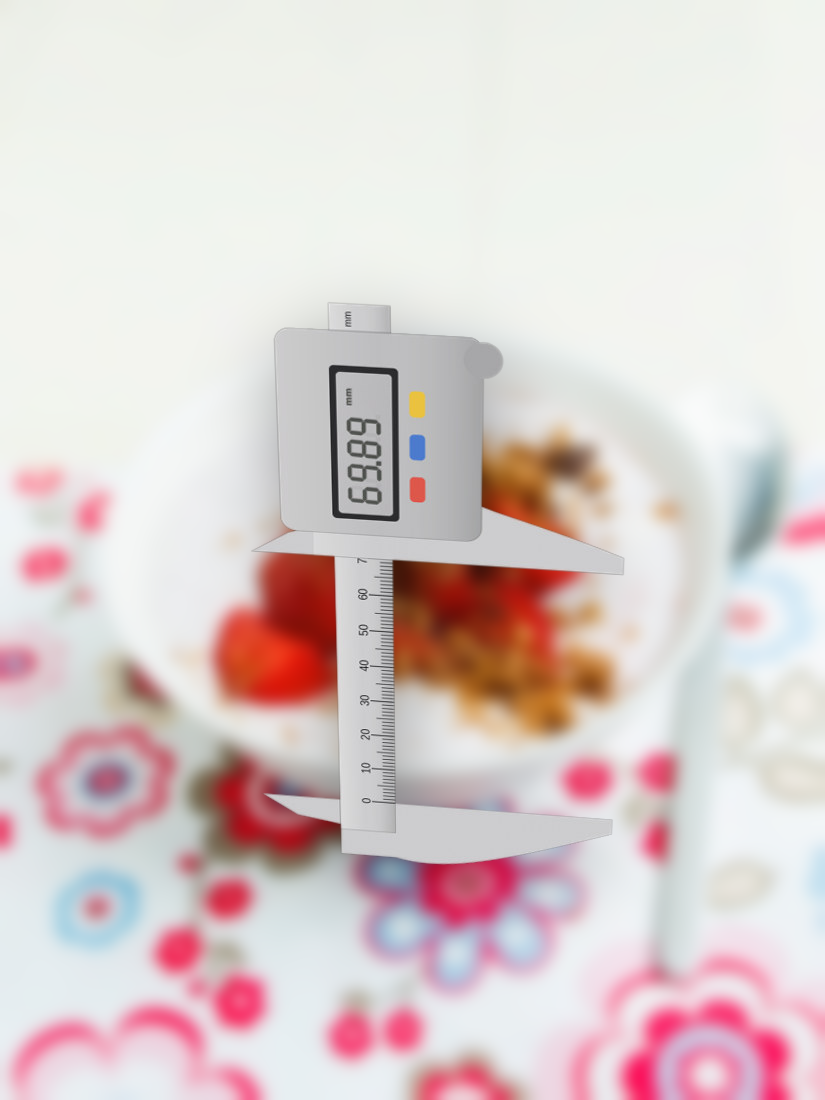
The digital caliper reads 69.89 mm
